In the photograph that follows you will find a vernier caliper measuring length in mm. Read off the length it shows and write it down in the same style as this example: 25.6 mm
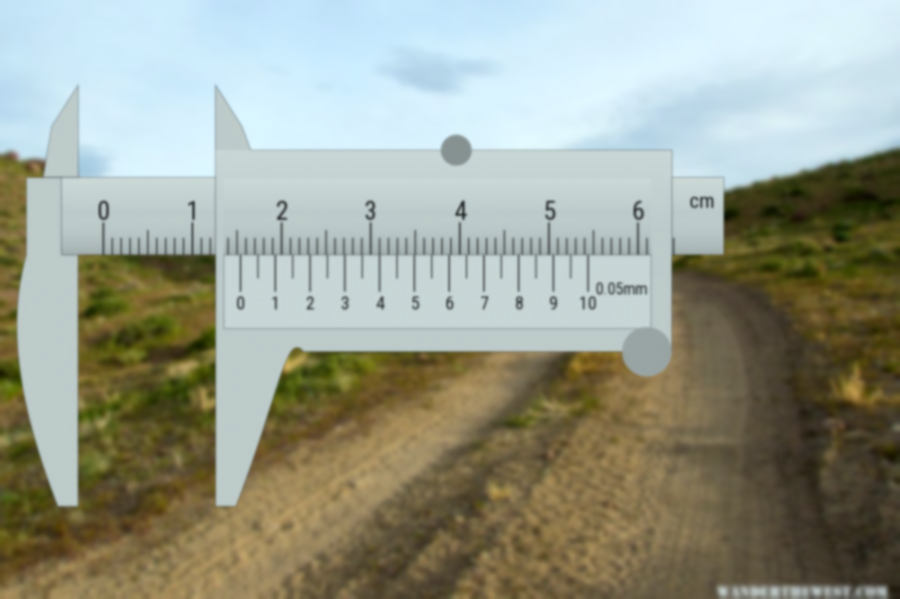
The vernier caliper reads 15.4 mm
